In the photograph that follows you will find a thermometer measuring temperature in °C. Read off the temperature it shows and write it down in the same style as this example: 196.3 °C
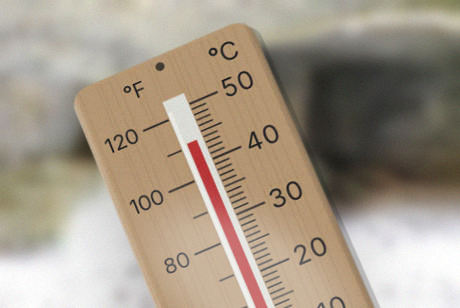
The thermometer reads 44 °C
